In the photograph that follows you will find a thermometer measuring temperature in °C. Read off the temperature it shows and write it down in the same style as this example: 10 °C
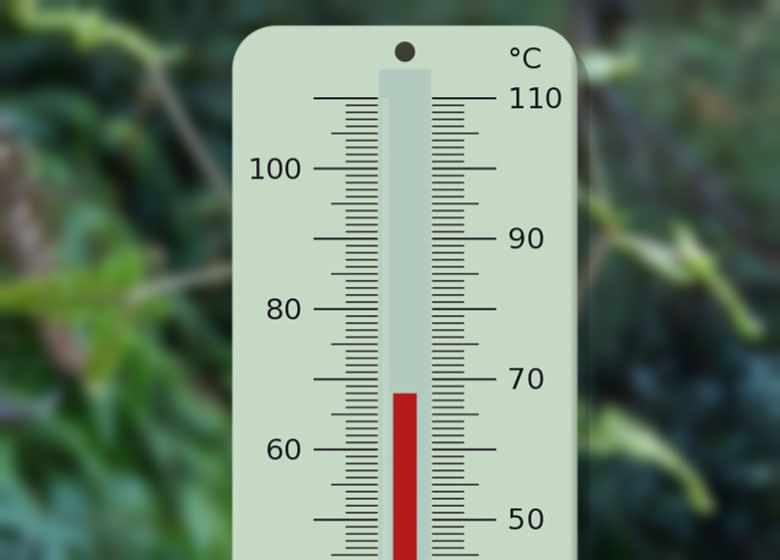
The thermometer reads 68 °C
